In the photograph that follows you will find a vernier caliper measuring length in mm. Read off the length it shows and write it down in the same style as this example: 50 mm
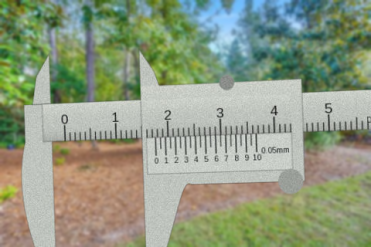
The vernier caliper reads 17.6 mm
